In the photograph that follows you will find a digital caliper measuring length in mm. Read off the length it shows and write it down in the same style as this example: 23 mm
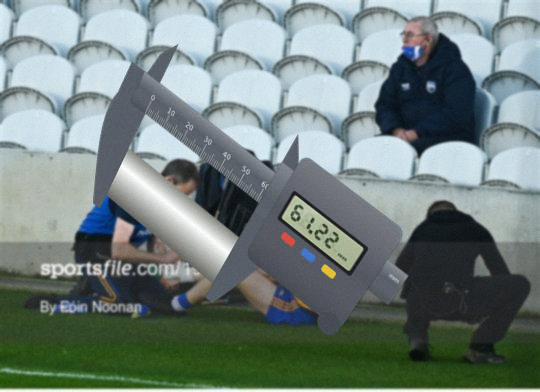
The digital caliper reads 61.22 mm
